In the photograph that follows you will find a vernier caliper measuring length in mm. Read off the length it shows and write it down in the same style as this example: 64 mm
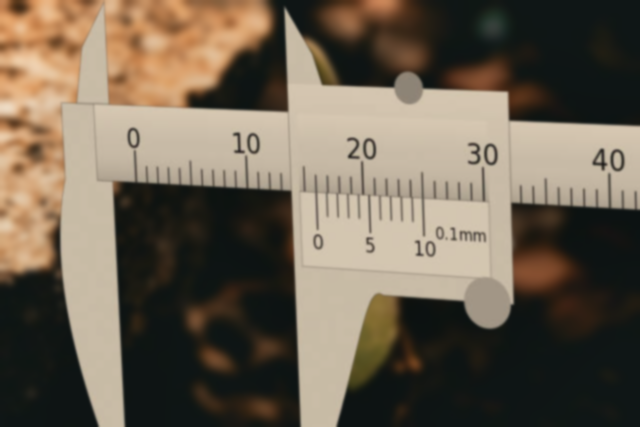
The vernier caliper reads 16.0 mm
